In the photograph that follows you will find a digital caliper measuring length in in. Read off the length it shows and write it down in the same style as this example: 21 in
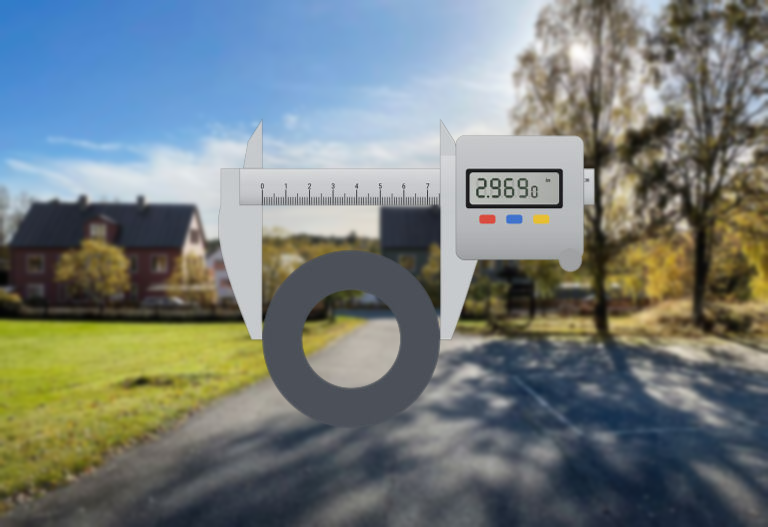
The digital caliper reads 2.9690 in
